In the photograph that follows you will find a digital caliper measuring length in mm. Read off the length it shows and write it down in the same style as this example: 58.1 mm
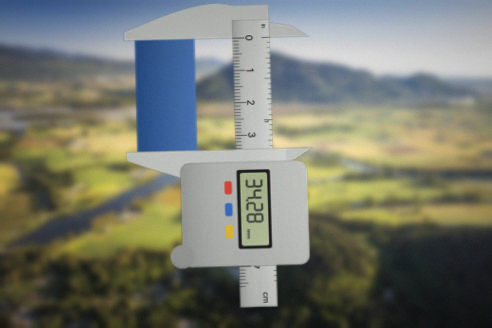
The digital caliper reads 34.28 mm
